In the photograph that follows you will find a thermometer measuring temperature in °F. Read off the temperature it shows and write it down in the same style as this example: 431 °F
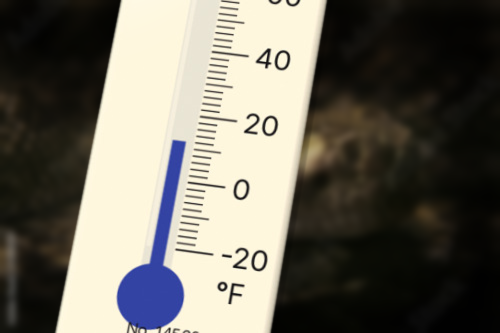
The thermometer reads 12 °F
